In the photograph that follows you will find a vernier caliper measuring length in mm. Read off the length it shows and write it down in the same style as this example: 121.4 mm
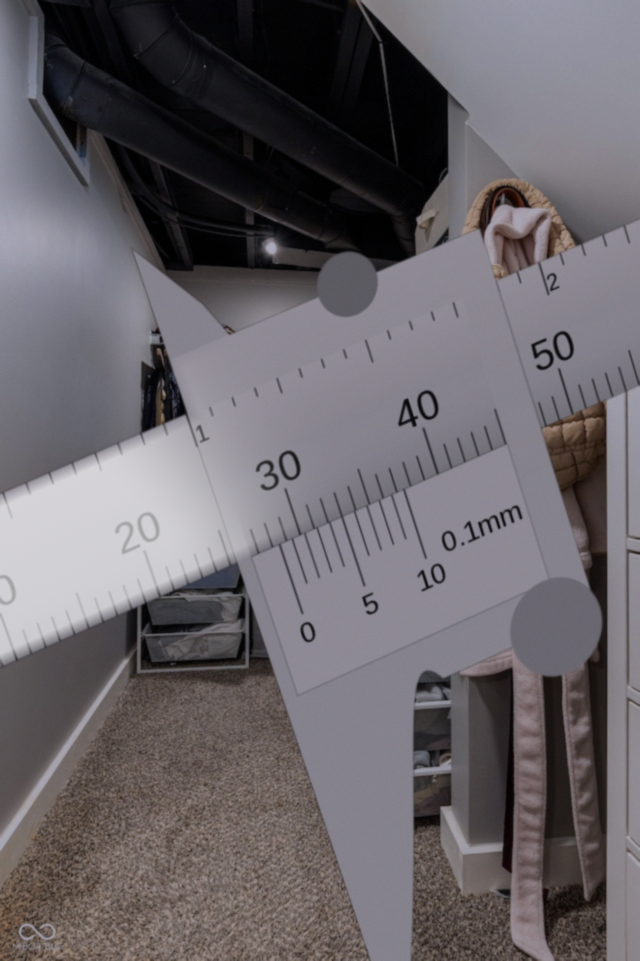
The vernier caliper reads 28.5 mm
